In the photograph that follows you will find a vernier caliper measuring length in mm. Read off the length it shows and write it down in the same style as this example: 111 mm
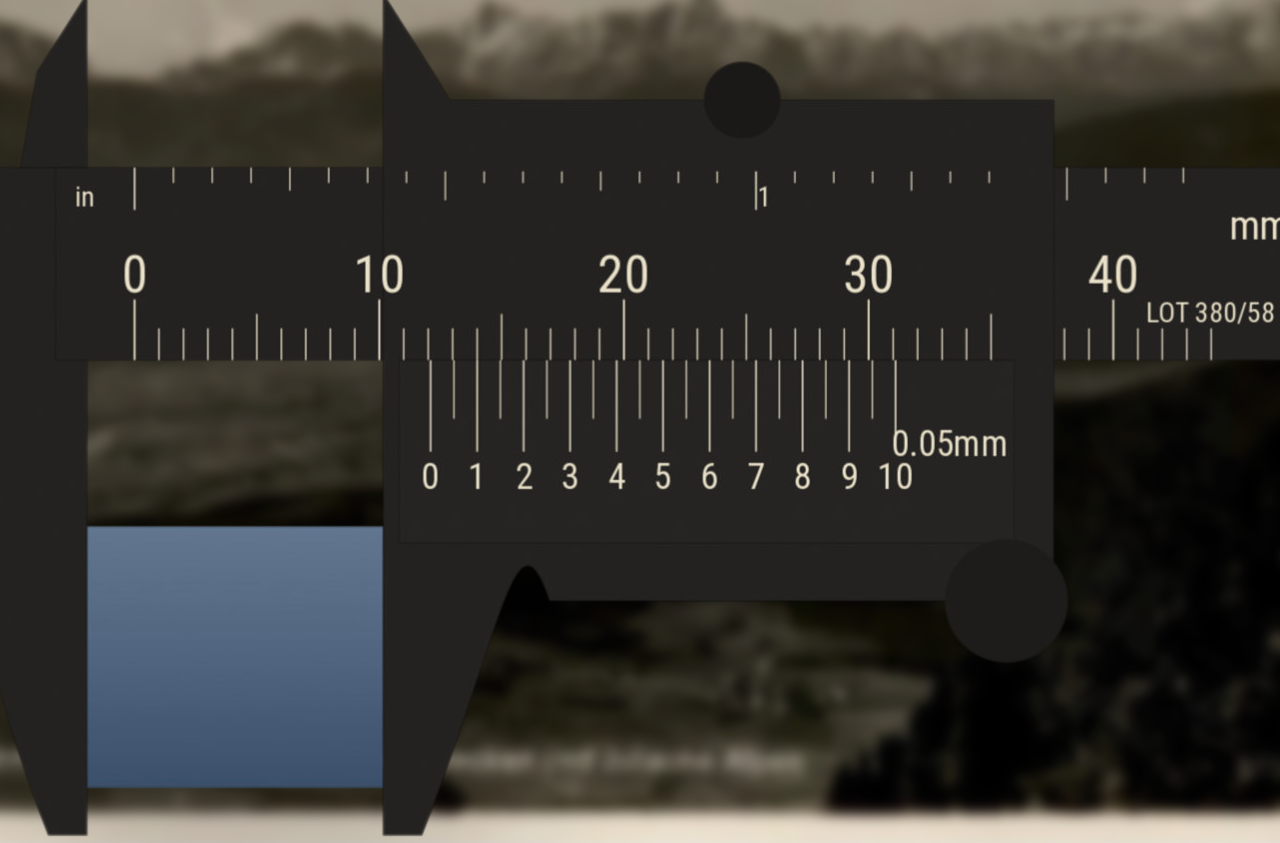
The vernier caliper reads 12.1 mm
